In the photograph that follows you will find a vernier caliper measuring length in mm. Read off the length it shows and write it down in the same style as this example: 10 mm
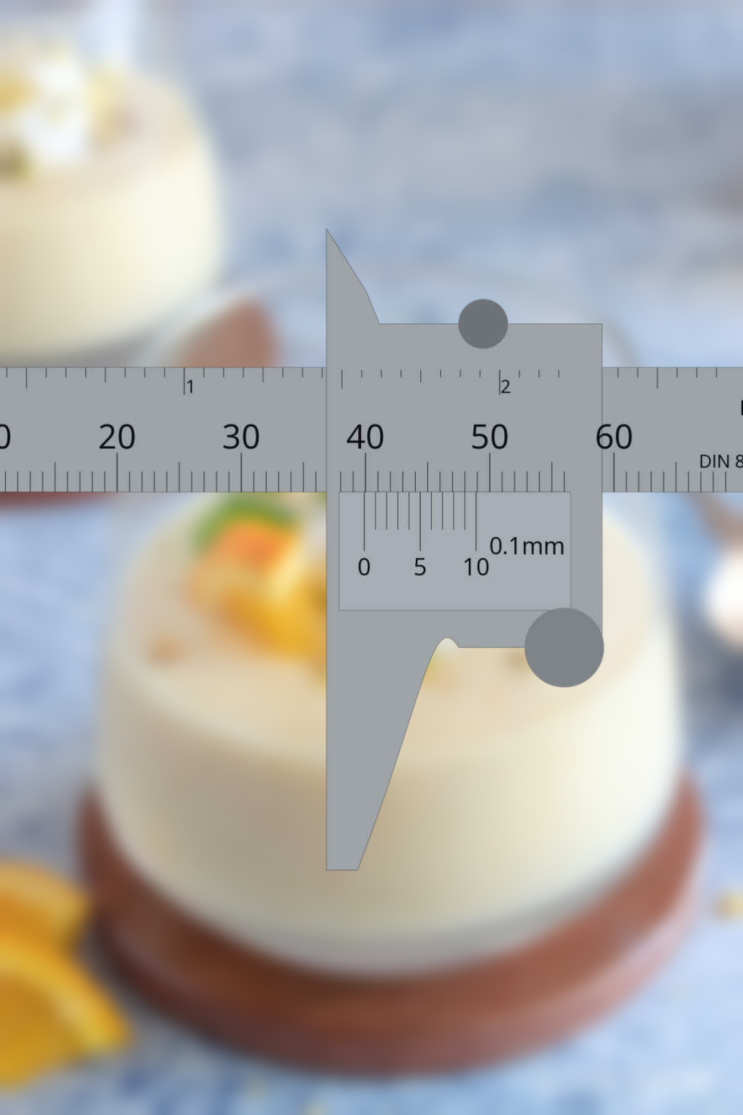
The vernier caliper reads 39.9 mm
